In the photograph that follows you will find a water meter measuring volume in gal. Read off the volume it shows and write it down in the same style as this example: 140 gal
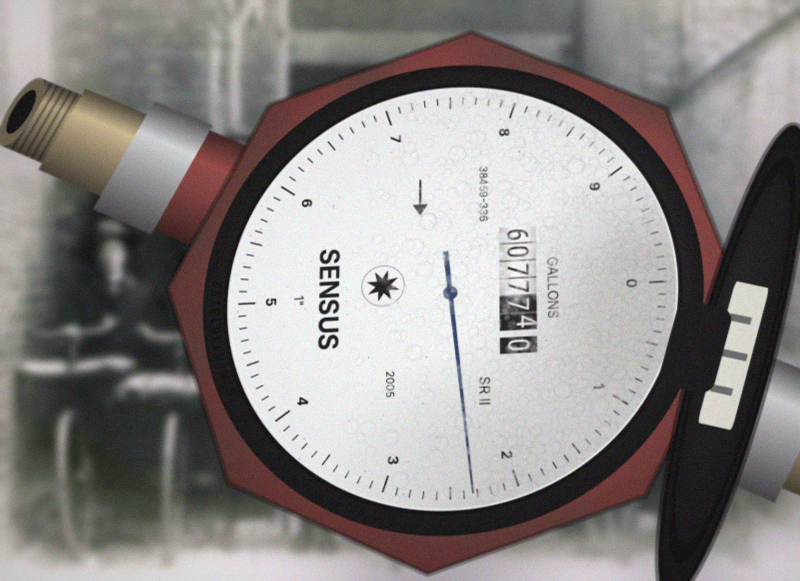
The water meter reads 6077742.3 gal
